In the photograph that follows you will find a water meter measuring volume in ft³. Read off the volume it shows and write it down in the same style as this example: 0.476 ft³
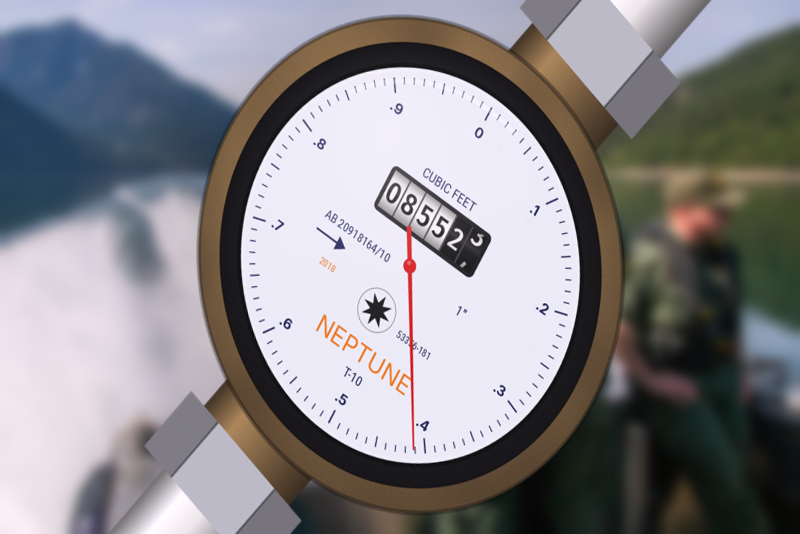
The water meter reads 85523.41 ft³
